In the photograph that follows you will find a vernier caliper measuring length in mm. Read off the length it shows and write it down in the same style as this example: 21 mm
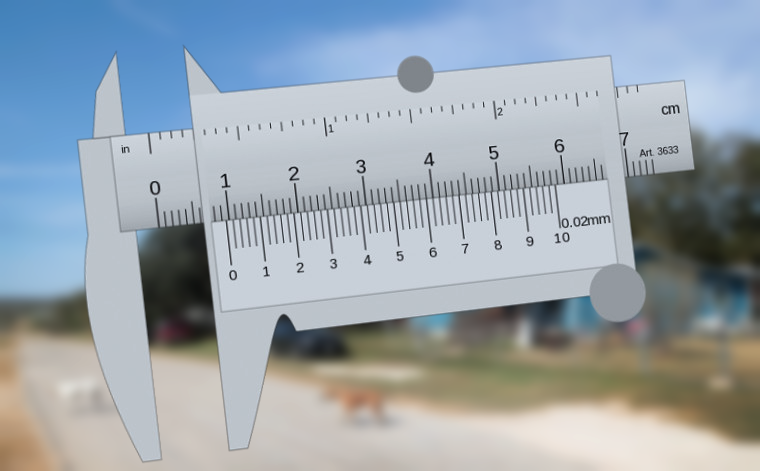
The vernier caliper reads 9.6 mm
